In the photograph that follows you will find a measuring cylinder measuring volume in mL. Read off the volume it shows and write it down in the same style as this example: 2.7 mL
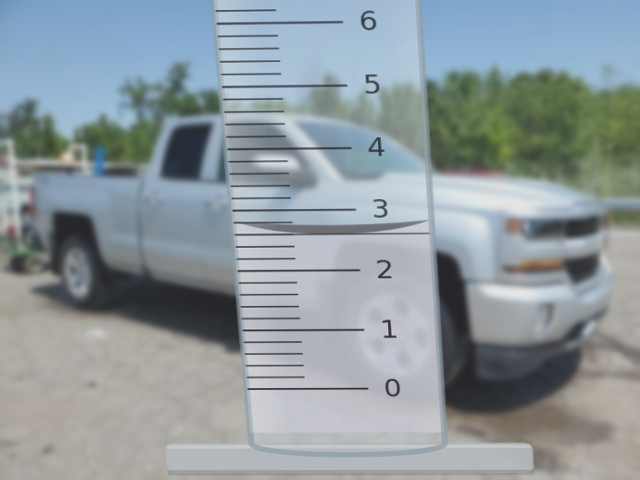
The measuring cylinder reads 2.6 mL
